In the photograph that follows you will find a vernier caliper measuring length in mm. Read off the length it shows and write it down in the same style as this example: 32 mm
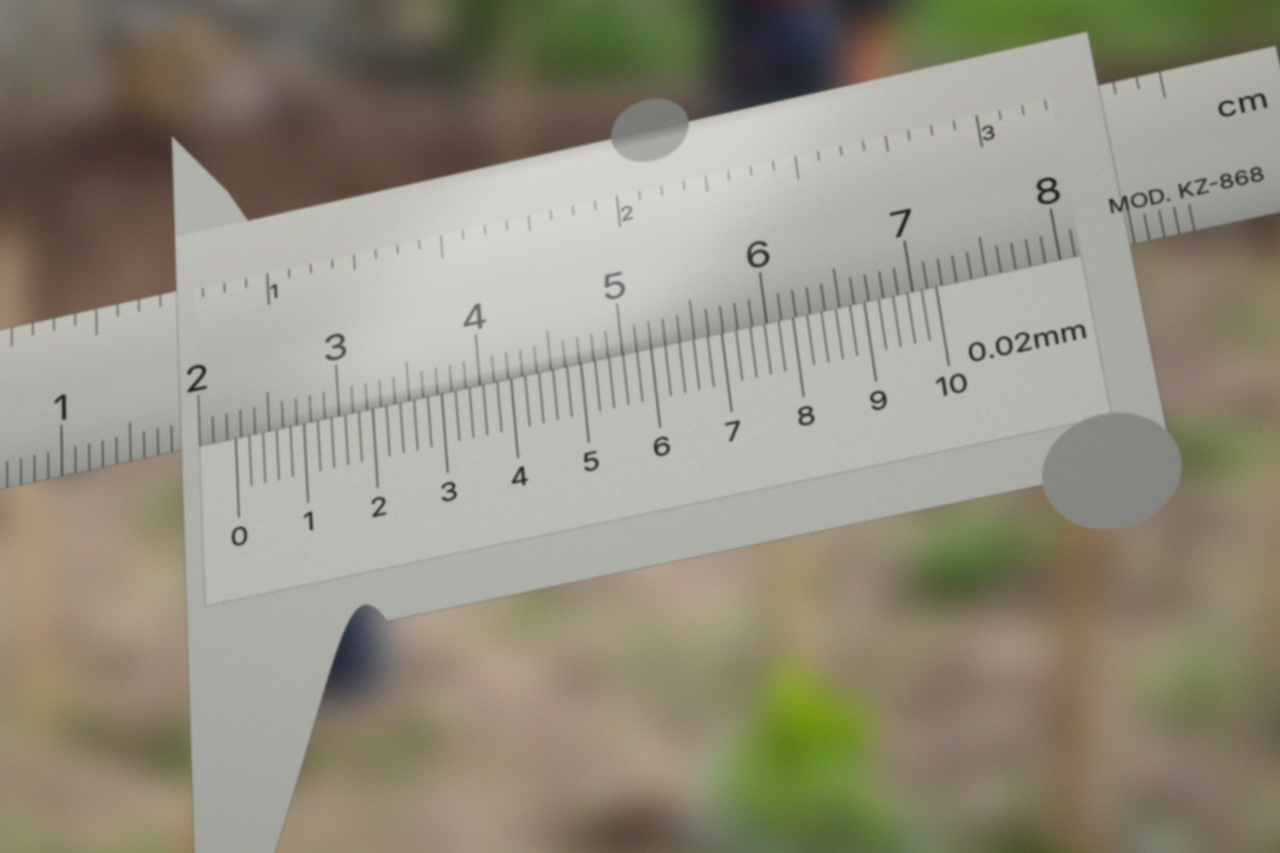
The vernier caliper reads 22.6 mm
